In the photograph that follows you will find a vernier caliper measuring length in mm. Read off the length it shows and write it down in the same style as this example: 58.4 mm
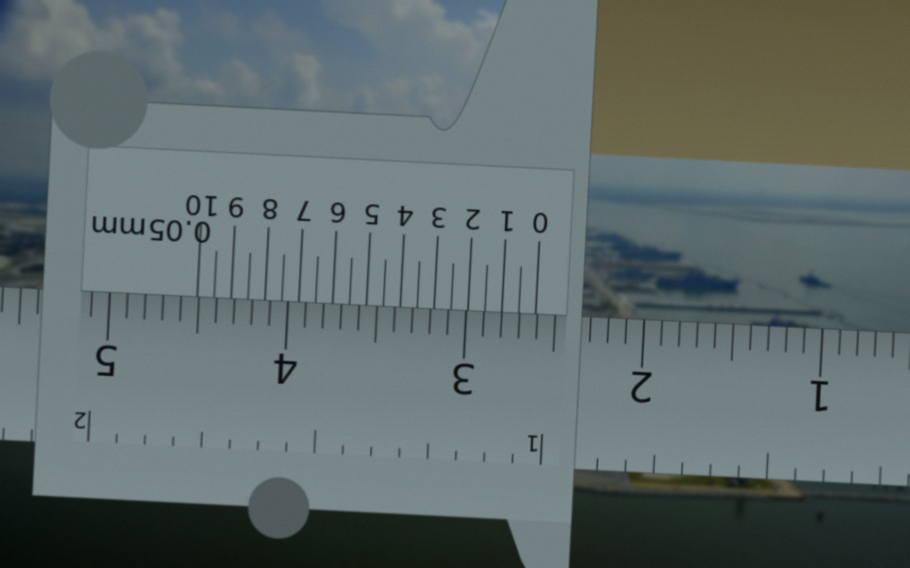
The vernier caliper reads 26.1 mm
